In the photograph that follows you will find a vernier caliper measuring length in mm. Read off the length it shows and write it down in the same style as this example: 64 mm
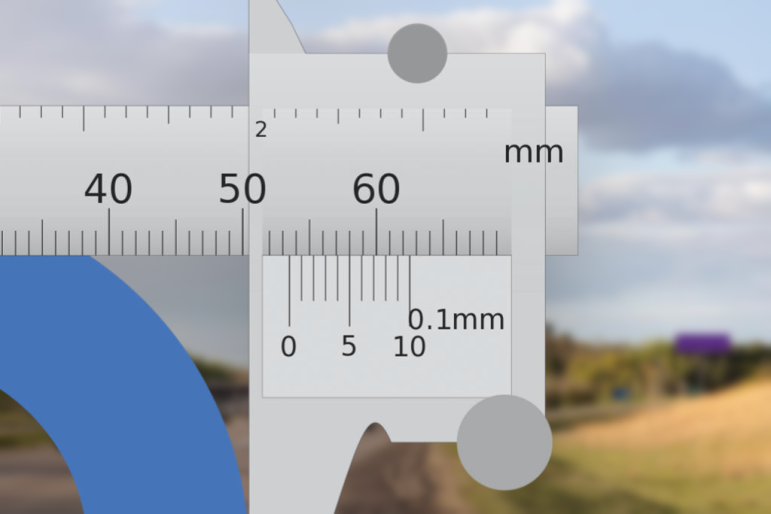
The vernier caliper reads 53.5 mm
